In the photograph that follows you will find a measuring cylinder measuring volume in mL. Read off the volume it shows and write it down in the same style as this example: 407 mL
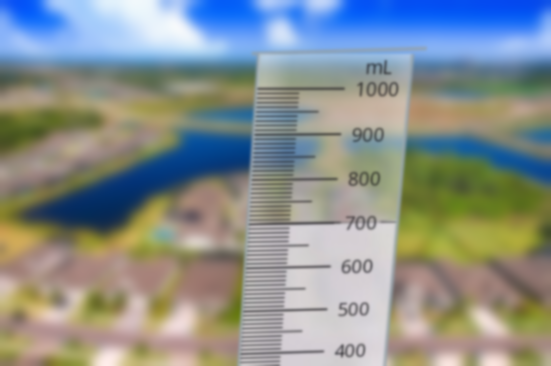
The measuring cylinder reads 700 mL
